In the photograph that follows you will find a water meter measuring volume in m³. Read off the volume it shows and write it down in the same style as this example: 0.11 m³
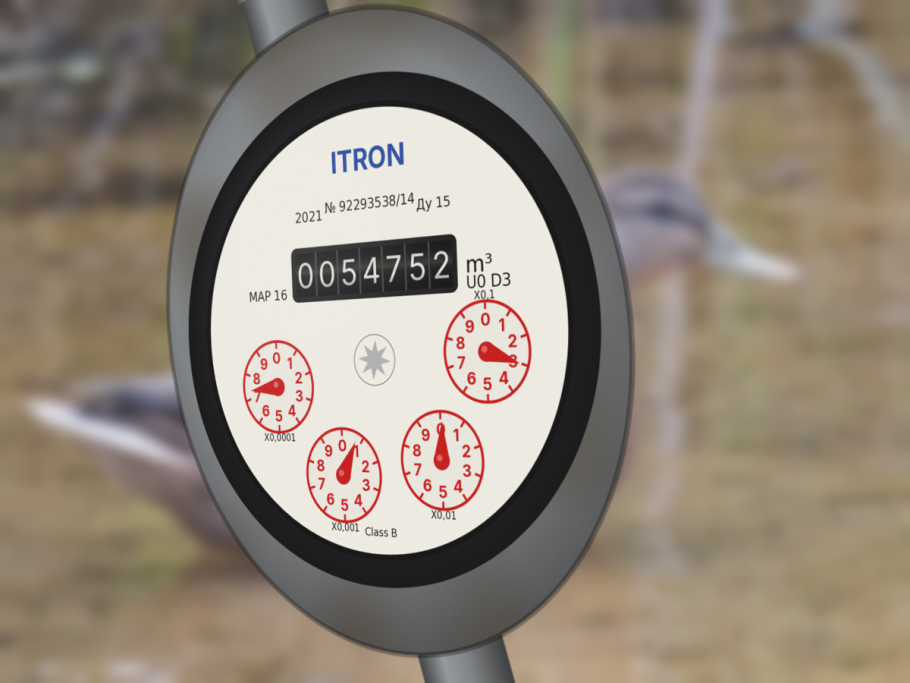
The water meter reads 54752.3007 m³
